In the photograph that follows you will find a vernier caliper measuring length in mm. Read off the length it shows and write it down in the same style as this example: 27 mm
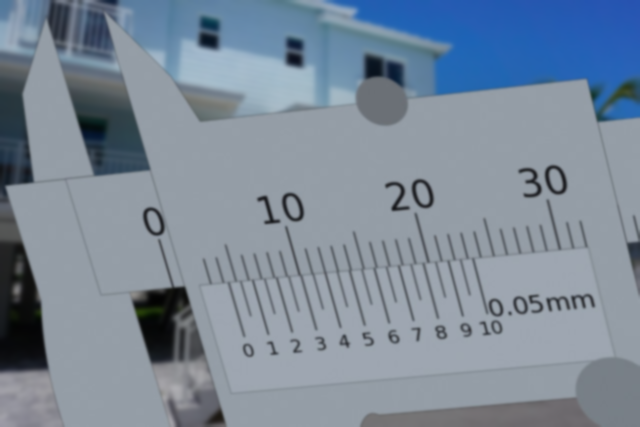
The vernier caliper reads 4.4 mm
